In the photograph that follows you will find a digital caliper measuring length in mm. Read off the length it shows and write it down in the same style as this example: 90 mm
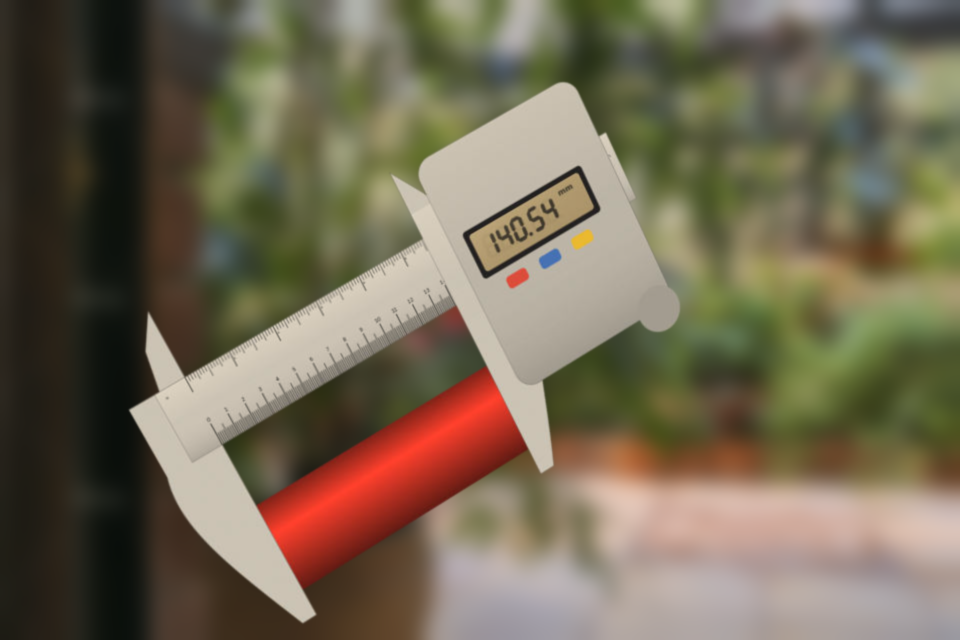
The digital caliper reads 140.54 mm
